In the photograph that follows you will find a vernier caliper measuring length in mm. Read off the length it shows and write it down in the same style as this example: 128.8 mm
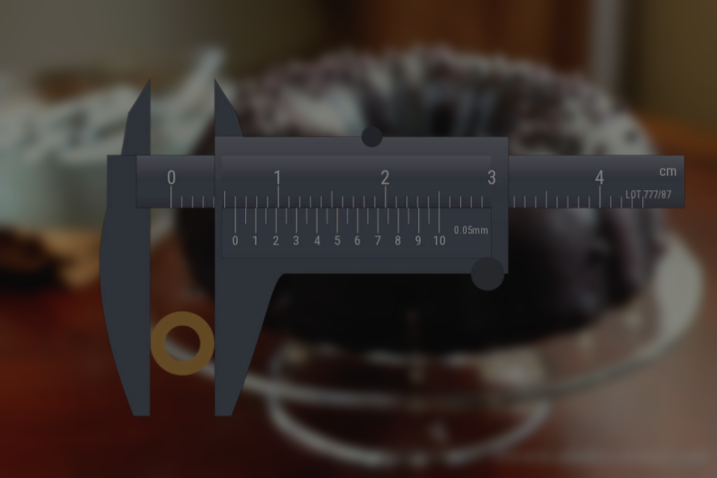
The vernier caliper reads 6.0 mm
